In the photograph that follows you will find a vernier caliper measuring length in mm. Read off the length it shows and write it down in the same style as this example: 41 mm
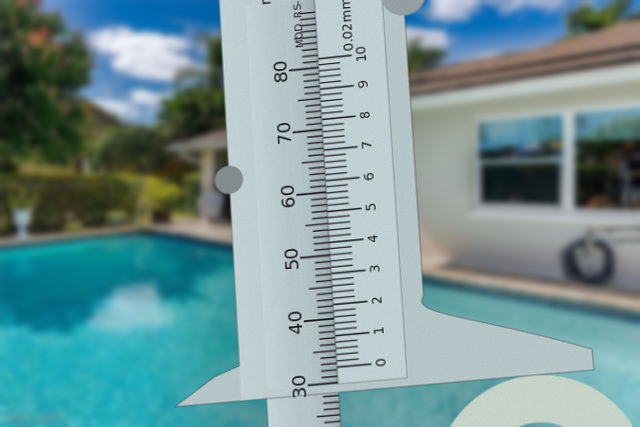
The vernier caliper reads 32.4 mm
